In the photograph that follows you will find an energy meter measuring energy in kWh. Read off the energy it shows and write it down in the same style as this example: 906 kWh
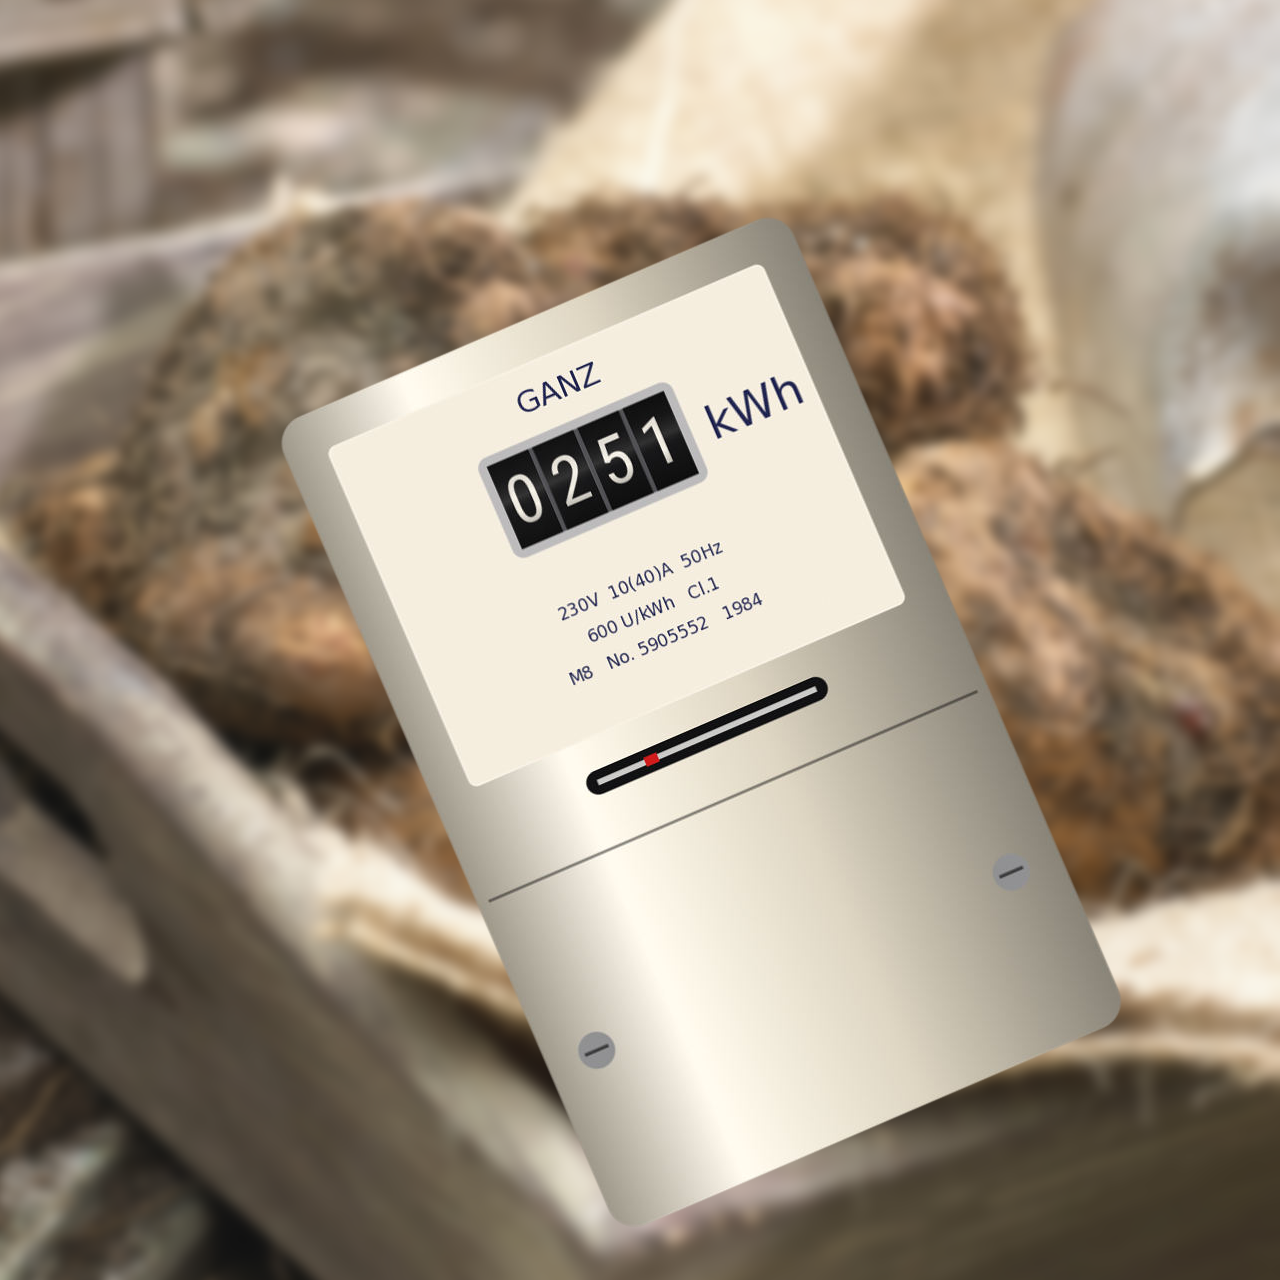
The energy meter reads 251 kWh
